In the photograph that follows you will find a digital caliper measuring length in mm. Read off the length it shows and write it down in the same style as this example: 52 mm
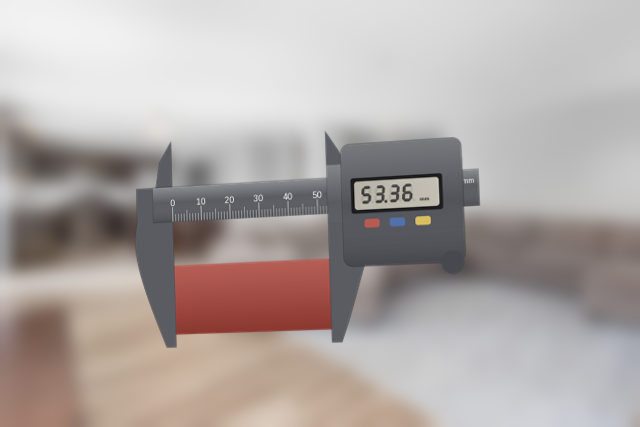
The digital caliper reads 53.36 mm
